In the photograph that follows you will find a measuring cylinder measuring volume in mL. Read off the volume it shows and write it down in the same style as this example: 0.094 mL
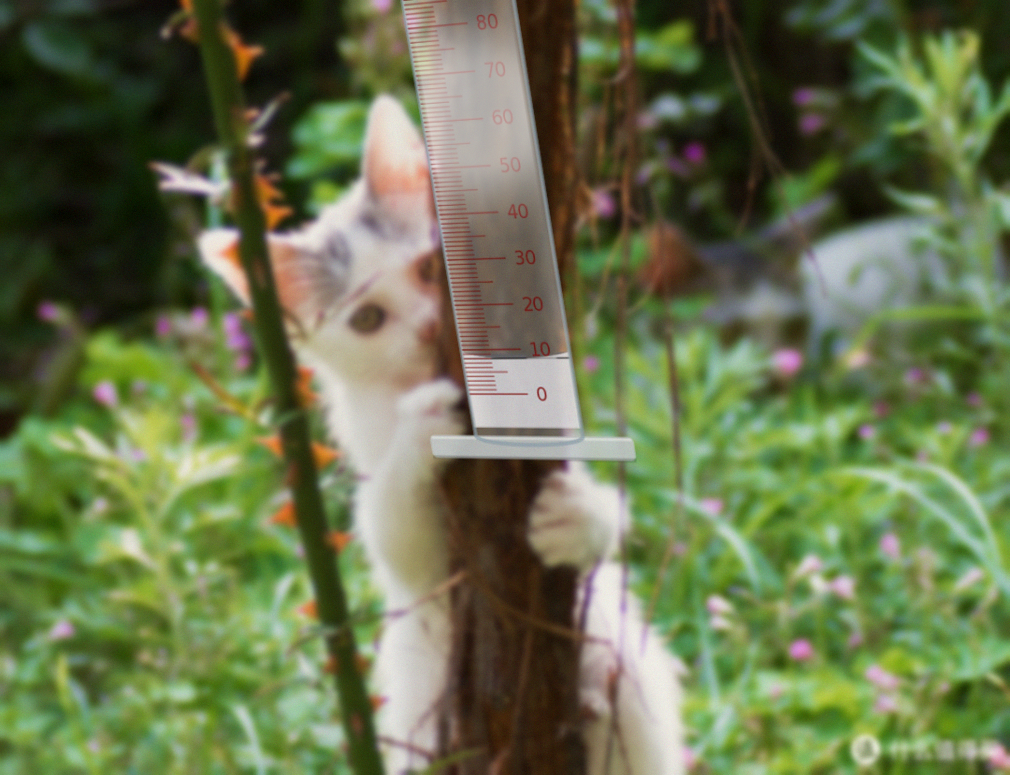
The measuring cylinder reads 8 mL
